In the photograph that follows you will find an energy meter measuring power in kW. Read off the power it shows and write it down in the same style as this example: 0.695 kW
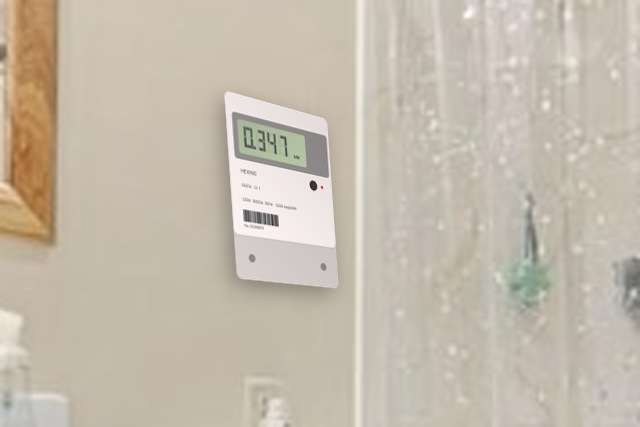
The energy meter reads 0.347 kW
